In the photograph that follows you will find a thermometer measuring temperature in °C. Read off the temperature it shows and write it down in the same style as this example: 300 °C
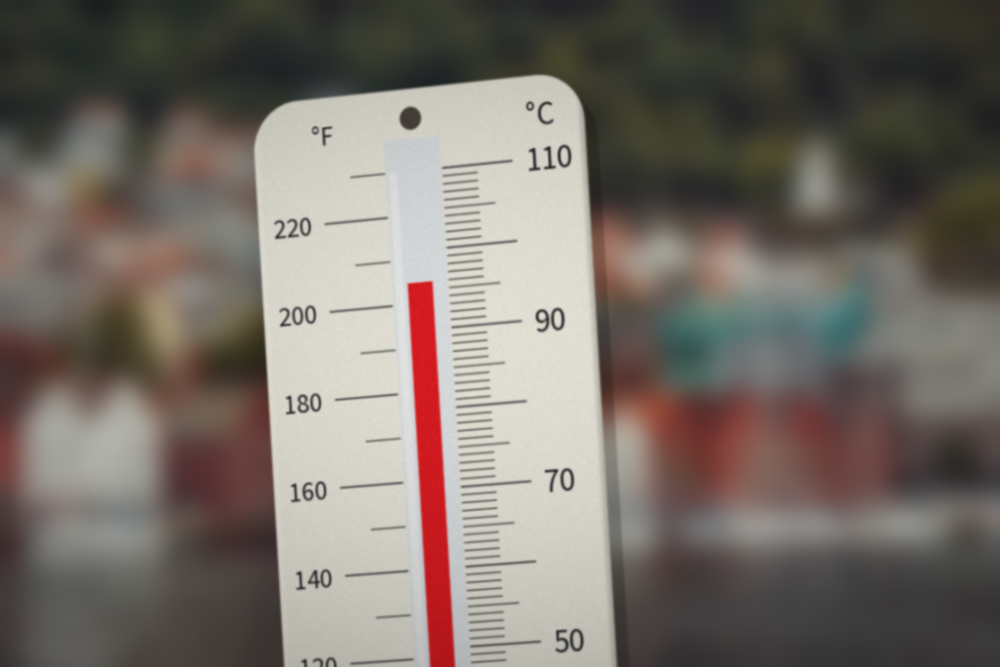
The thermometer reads 96 °C
